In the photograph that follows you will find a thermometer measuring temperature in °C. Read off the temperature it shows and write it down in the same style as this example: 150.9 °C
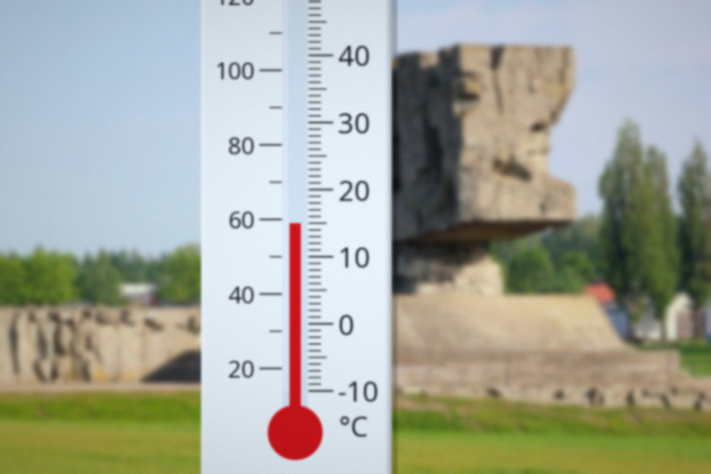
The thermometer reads 15 °C
